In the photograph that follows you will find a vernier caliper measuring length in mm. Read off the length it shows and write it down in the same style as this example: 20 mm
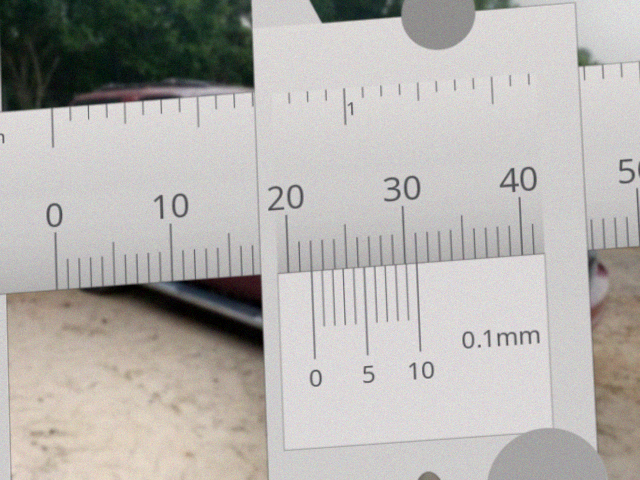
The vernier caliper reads 22.0 mm
